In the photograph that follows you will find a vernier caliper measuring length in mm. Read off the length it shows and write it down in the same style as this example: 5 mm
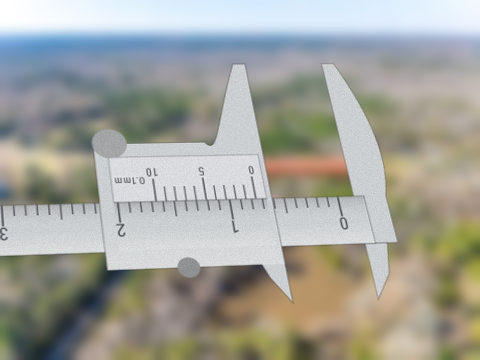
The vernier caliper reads 7.6 mm
